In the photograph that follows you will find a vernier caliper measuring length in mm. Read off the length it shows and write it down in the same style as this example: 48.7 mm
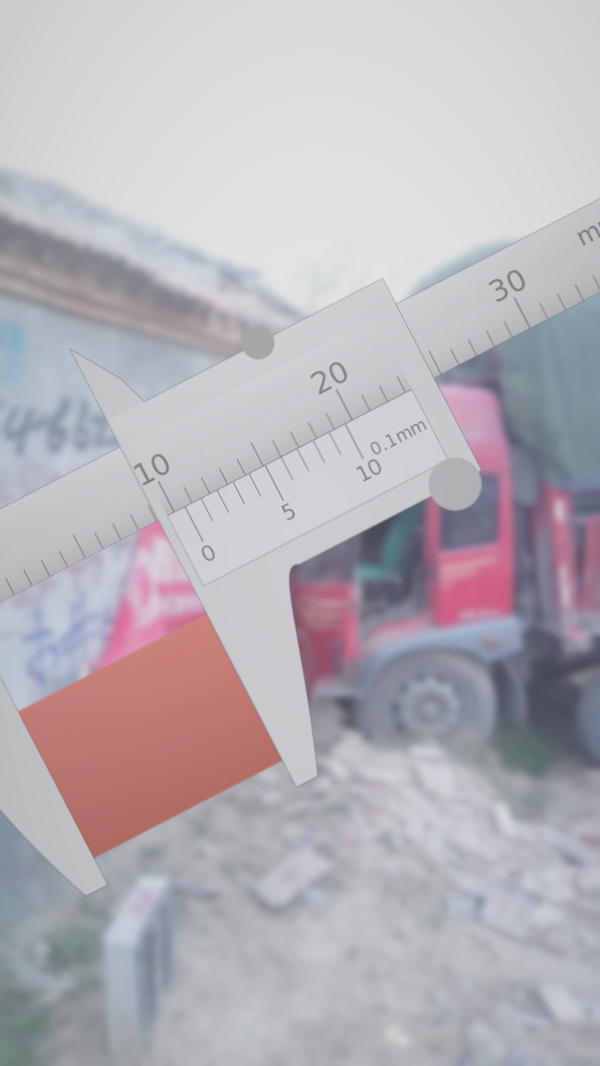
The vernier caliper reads 10.6 mm
